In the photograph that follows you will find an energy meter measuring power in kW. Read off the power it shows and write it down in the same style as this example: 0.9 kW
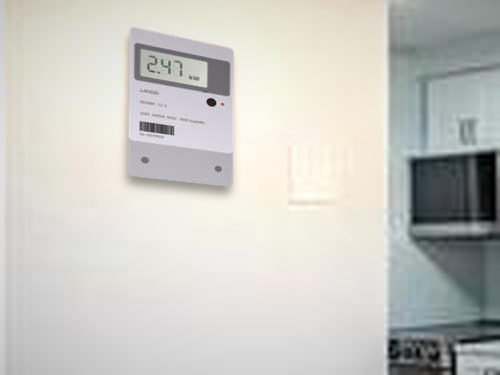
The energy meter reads 2.47 kW
